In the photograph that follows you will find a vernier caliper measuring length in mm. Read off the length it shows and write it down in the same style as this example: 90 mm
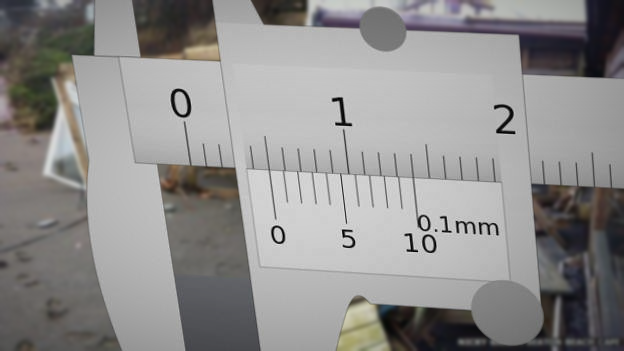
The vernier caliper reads 5.0 mm
